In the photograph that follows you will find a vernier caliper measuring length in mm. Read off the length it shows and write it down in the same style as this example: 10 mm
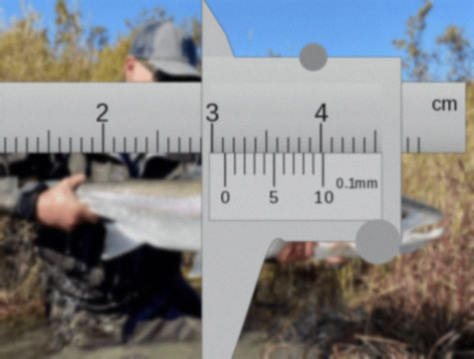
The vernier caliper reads 31.2 mm
